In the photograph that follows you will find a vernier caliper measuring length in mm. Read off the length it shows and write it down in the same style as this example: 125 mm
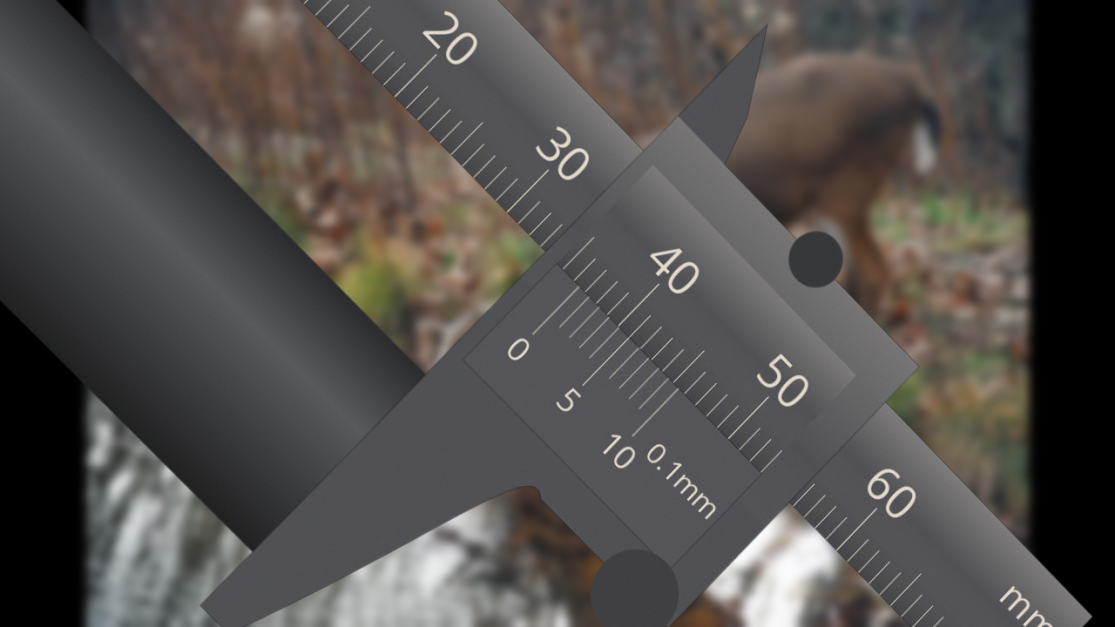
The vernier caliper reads 36.5 mm
